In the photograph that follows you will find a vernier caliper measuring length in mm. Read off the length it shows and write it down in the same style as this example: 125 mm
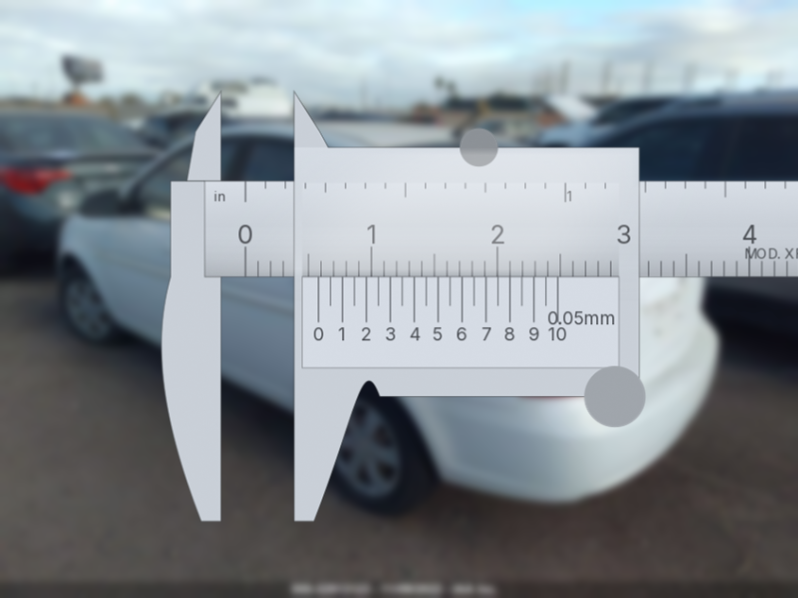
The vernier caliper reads 5.8 mm
